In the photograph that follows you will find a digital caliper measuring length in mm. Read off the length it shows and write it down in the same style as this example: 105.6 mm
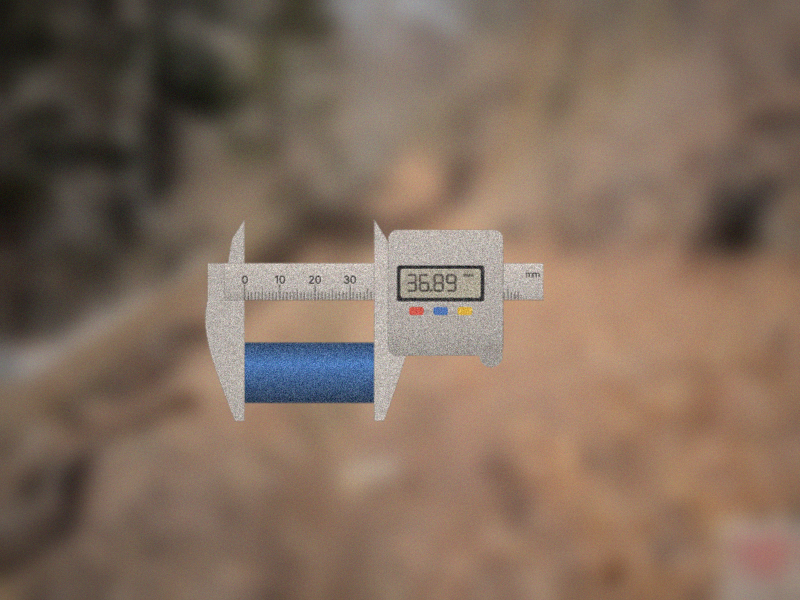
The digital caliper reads 36.89 mm
